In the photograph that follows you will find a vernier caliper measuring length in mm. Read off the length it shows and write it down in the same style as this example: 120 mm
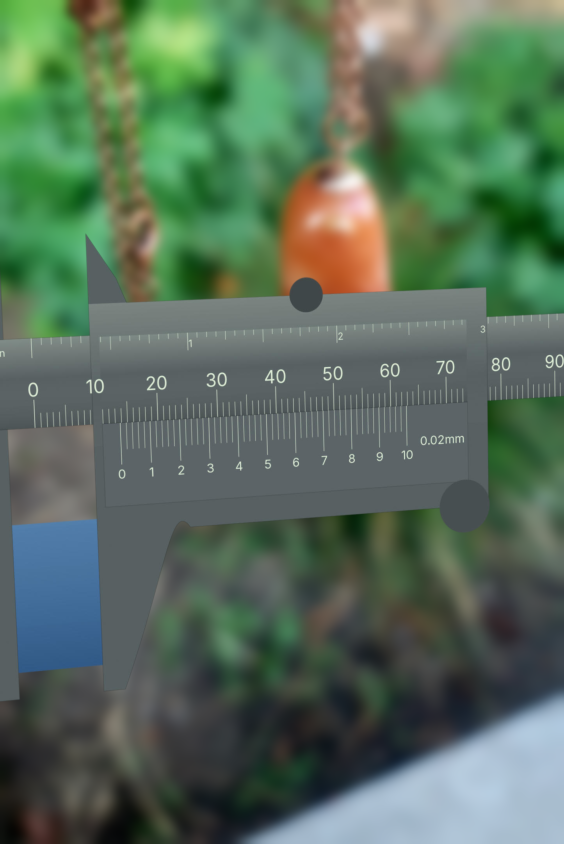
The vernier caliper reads 13.8 mm
